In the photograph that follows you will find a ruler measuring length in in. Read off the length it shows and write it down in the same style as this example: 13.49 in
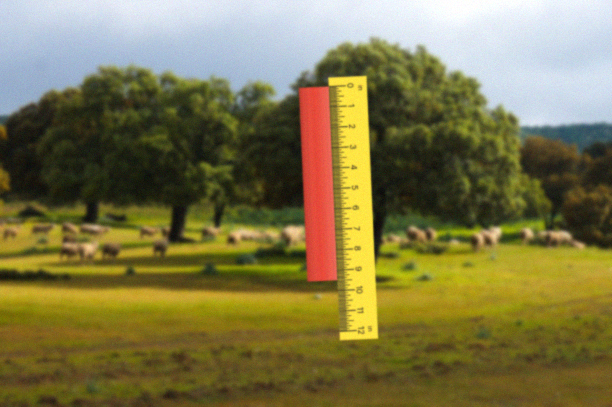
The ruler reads 9.5 in
